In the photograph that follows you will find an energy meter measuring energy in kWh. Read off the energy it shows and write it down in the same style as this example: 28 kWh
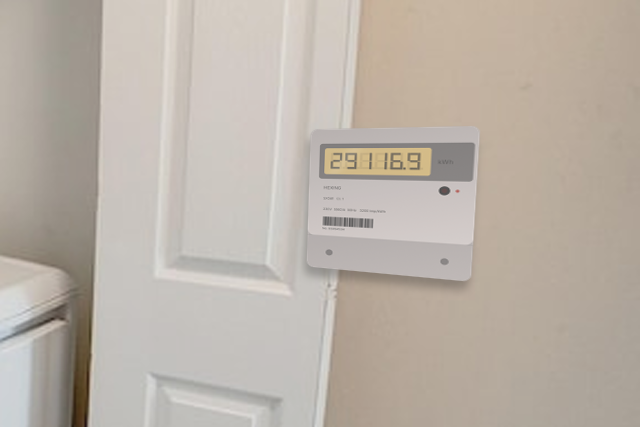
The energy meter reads 29116.9 kWh
